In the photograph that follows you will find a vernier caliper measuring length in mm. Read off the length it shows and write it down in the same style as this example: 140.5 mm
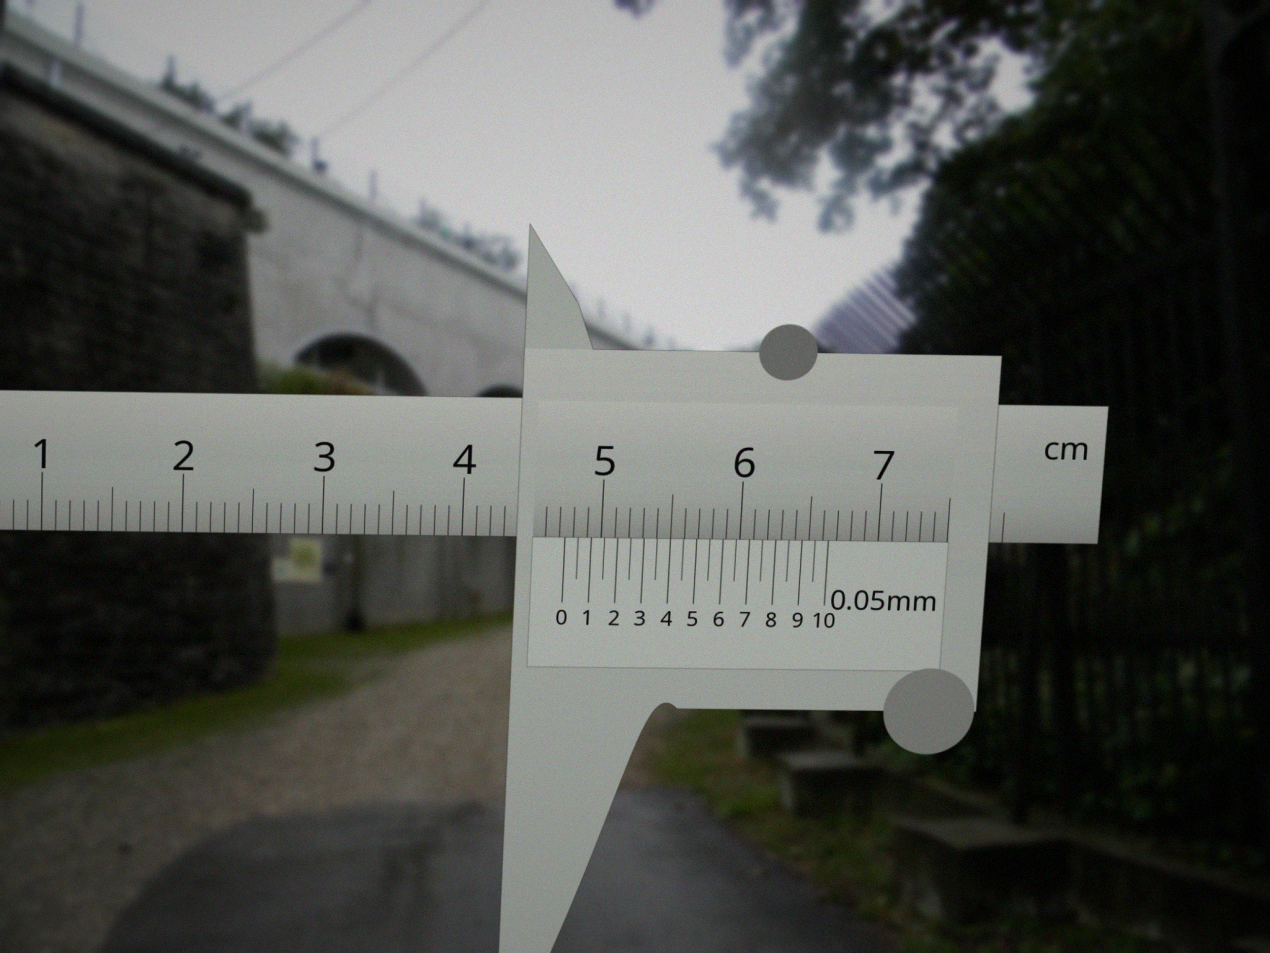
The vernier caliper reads 47.4 mm
